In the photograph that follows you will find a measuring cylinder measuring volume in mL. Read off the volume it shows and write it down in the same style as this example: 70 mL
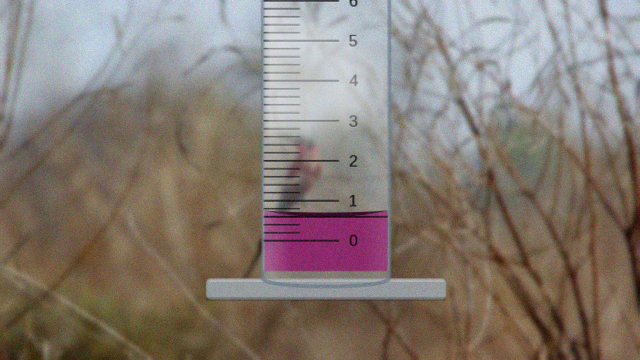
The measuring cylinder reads 0.6 mL
